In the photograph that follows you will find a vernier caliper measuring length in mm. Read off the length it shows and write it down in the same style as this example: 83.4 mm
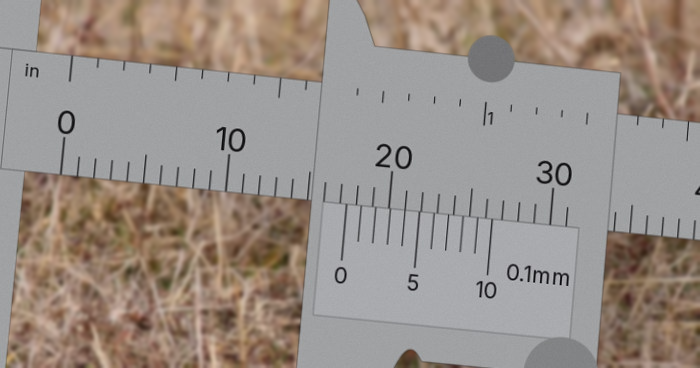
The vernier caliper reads 17.4 mm
